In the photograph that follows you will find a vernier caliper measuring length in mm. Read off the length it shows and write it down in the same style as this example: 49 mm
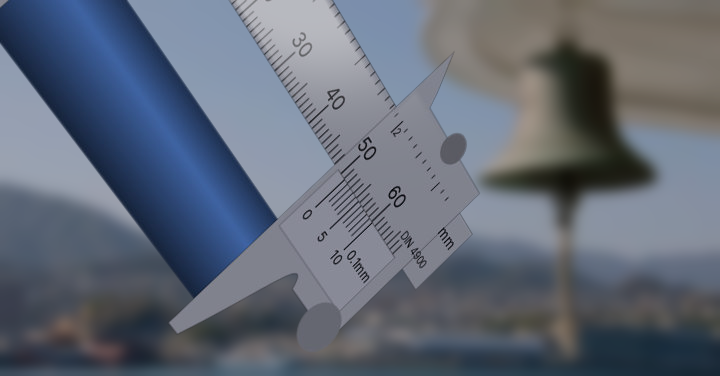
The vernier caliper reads 51.2 mm
